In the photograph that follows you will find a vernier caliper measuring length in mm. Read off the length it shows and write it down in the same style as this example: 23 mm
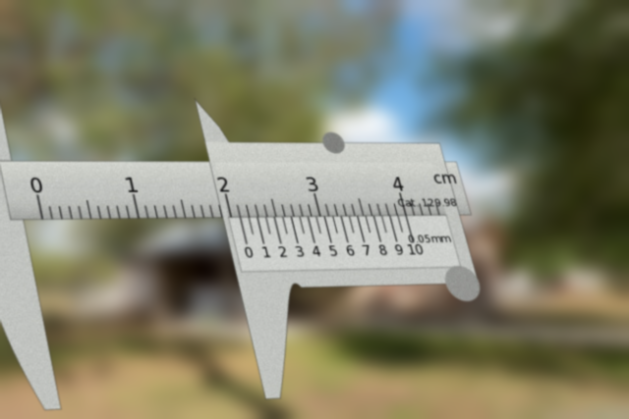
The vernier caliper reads 21.0 mm
